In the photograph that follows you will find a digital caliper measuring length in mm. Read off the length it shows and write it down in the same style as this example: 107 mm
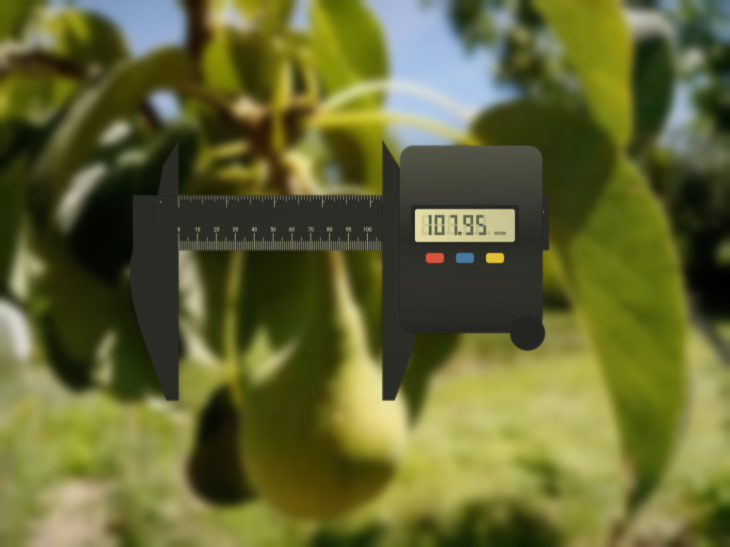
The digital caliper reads 107.95 mm
